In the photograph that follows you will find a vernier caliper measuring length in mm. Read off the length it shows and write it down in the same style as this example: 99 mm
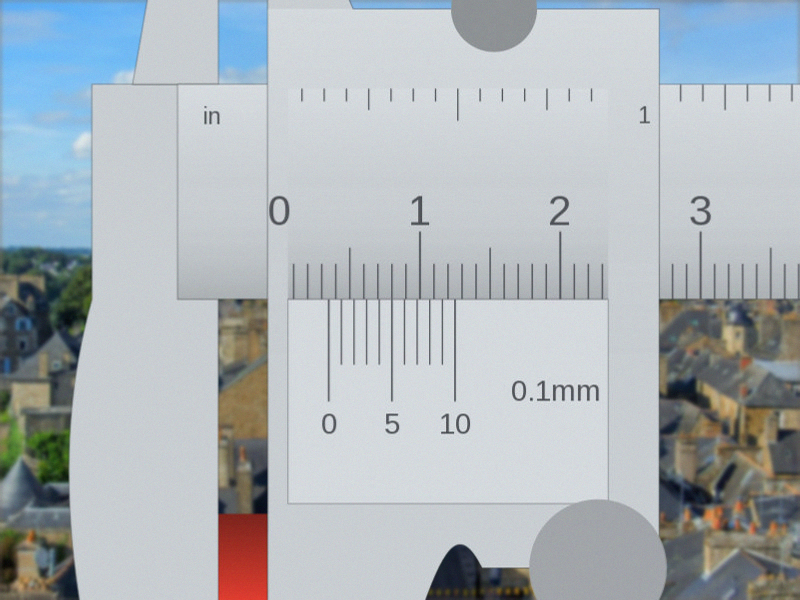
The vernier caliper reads 3.5 mm
